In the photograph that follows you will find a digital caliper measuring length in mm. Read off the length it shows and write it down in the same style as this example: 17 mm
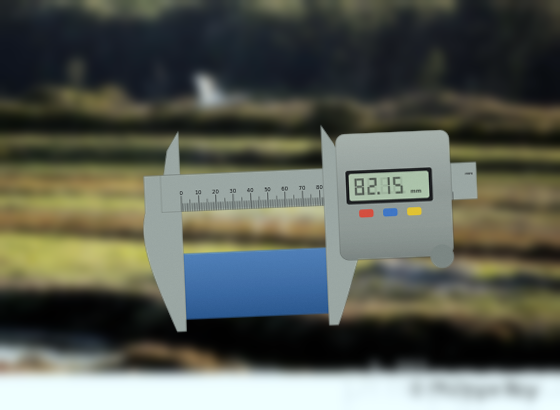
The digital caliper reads 82.15 mm
